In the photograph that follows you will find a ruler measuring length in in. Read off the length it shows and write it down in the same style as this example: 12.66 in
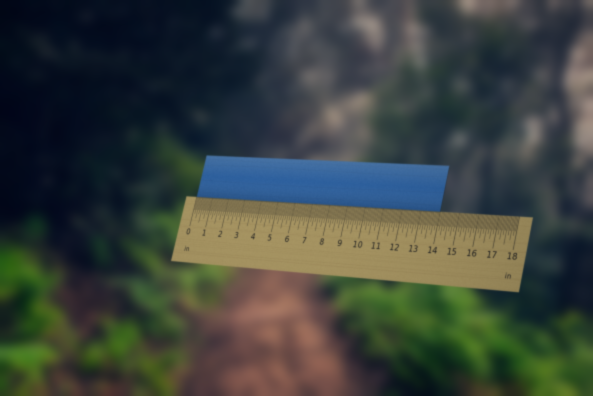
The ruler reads 14 in
